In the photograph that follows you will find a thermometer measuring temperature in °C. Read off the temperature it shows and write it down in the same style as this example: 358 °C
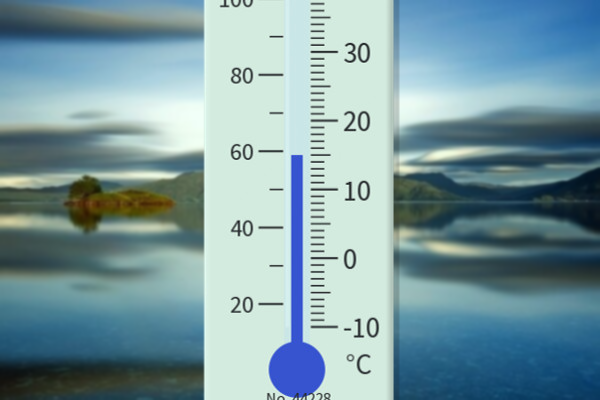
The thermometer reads 15 °C
